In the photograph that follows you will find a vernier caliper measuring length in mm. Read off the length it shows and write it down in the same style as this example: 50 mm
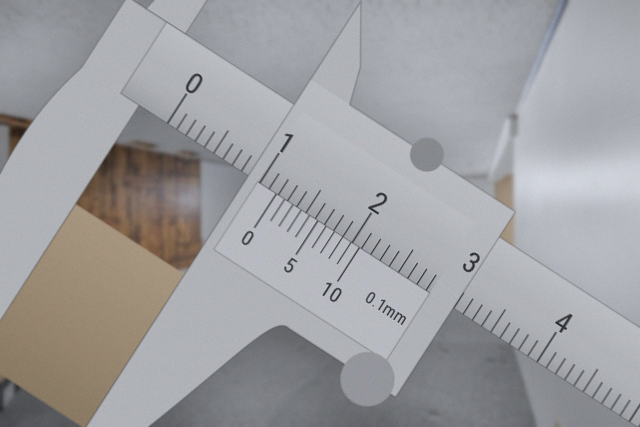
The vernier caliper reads 11.8 mm
